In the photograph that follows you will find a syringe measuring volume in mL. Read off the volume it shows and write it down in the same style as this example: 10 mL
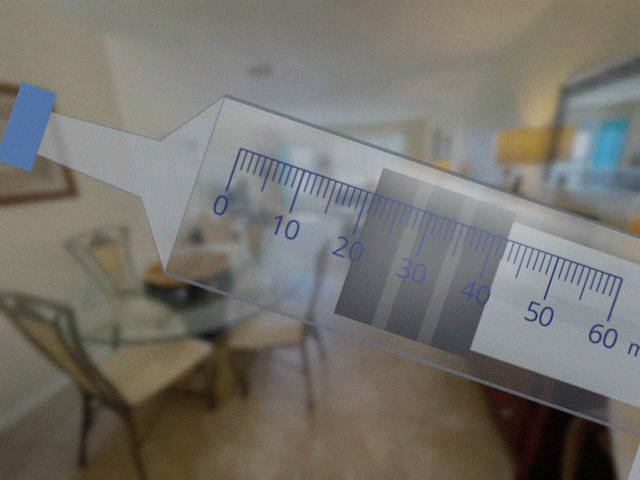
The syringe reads 21 mL
